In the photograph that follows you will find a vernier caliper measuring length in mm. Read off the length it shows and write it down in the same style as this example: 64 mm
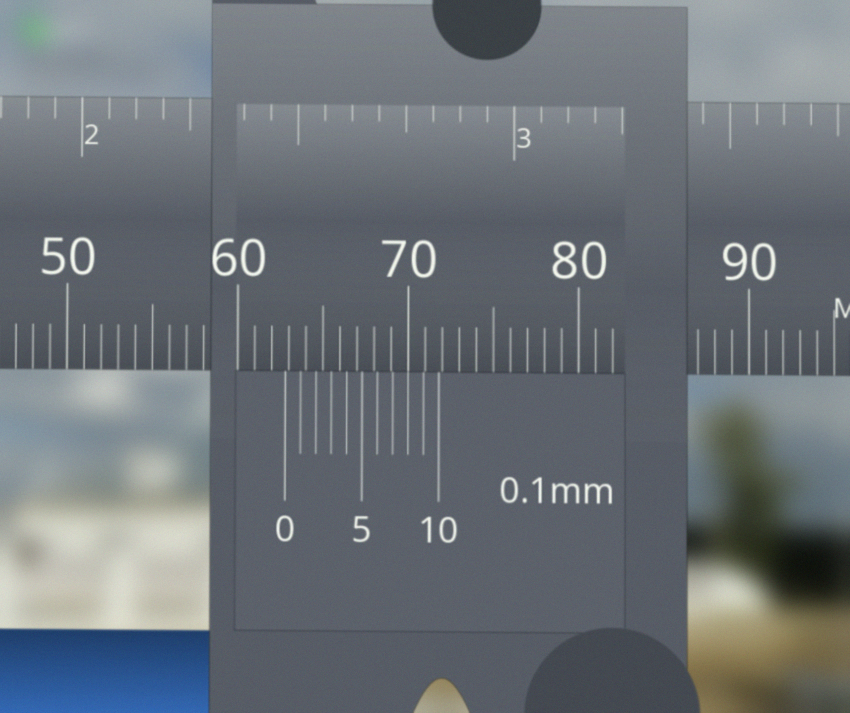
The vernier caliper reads 62.8 mm
